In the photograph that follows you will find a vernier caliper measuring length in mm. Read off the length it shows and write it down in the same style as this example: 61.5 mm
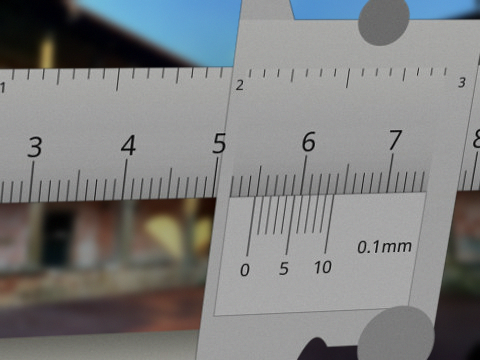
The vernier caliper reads 54.8 mm
